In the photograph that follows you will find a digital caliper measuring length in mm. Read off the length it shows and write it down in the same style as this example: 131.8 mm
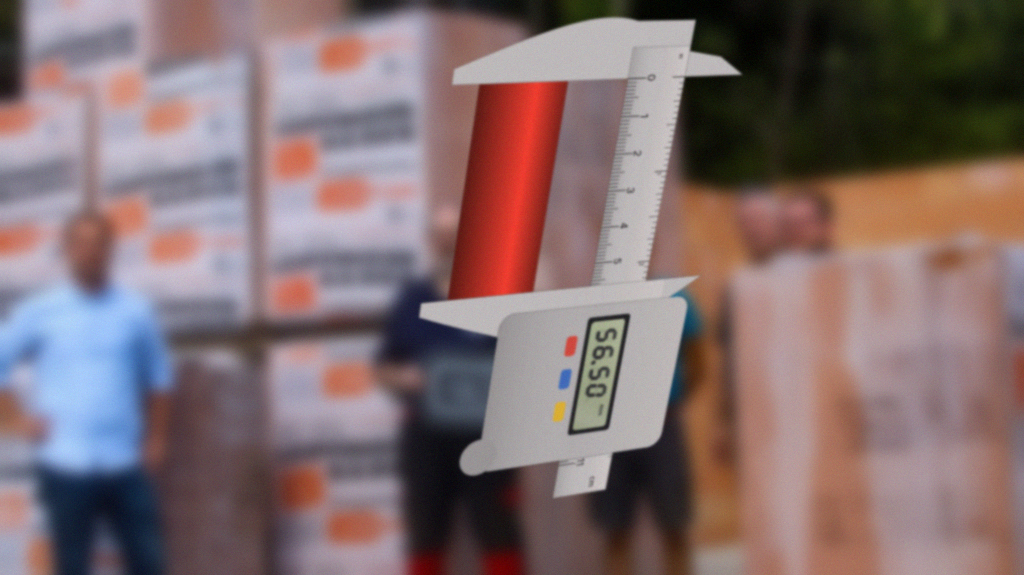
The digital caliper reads 56.50 mm
